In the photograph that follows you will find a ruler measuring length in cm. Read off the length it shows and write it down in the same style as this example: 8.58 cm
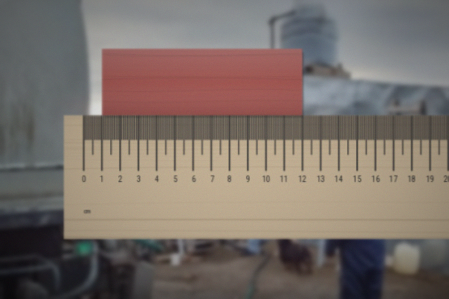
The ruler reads 11 cm
